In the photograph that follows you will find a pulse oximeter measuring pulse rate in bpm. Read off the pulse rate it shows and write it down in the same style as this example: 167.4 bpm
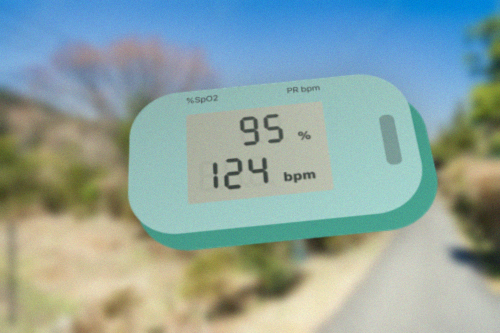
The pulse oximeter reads 124 bpm
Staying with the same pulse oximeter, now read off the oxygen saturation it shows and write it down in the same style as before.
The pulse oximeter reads 95 %
